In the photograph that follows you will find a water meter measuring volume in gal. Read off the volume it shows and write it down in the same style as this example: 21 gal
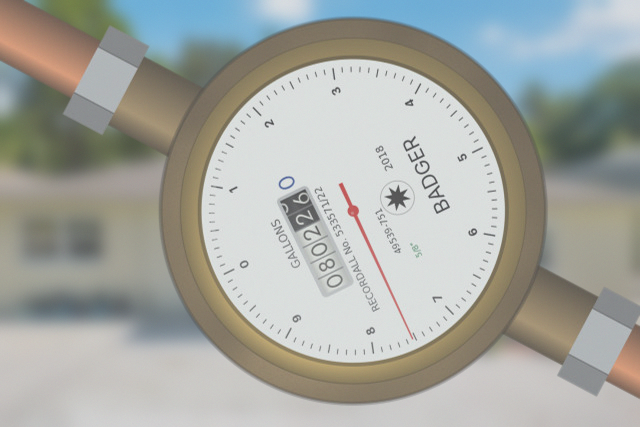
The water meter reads 802257.5 gal
